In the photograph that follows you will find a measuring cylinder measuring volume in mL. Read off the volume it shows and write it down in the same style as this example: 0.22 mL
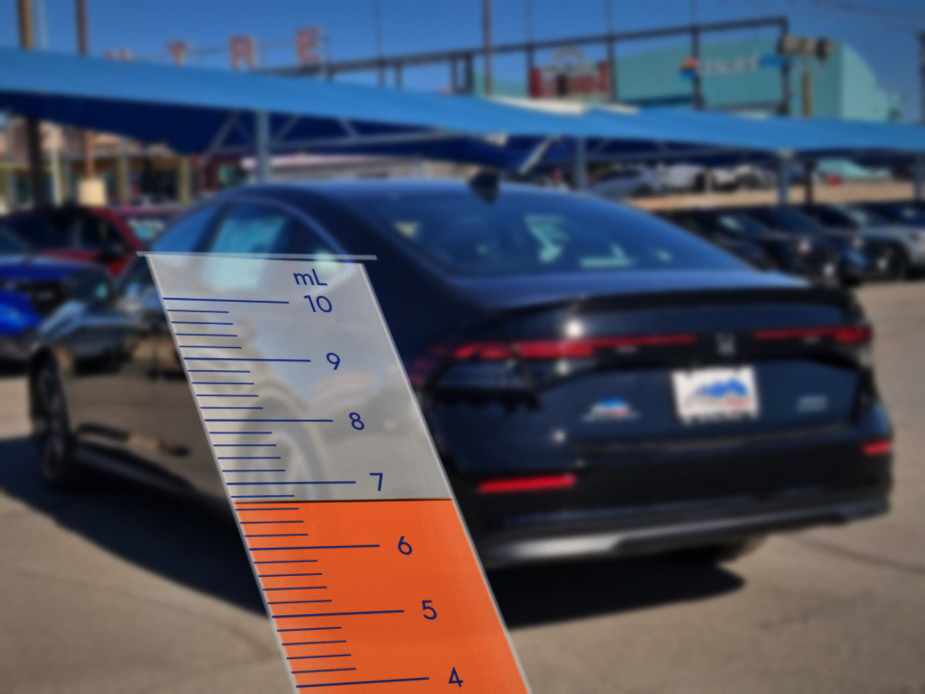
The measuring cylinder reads 6.7 mL
